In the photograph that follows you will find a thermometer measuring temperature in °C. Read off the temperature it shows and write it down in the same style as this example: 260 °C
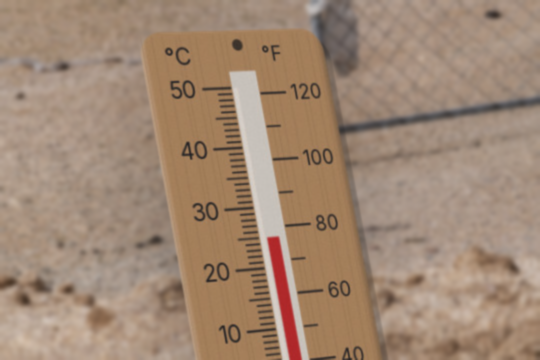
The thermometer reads 25 °C
